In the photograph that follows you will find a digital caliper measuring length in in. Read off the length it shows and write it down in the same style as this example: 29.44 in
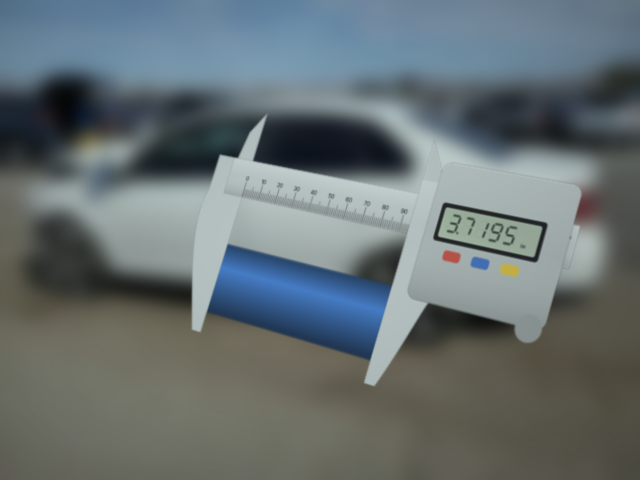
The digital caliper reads 3.7195 in
